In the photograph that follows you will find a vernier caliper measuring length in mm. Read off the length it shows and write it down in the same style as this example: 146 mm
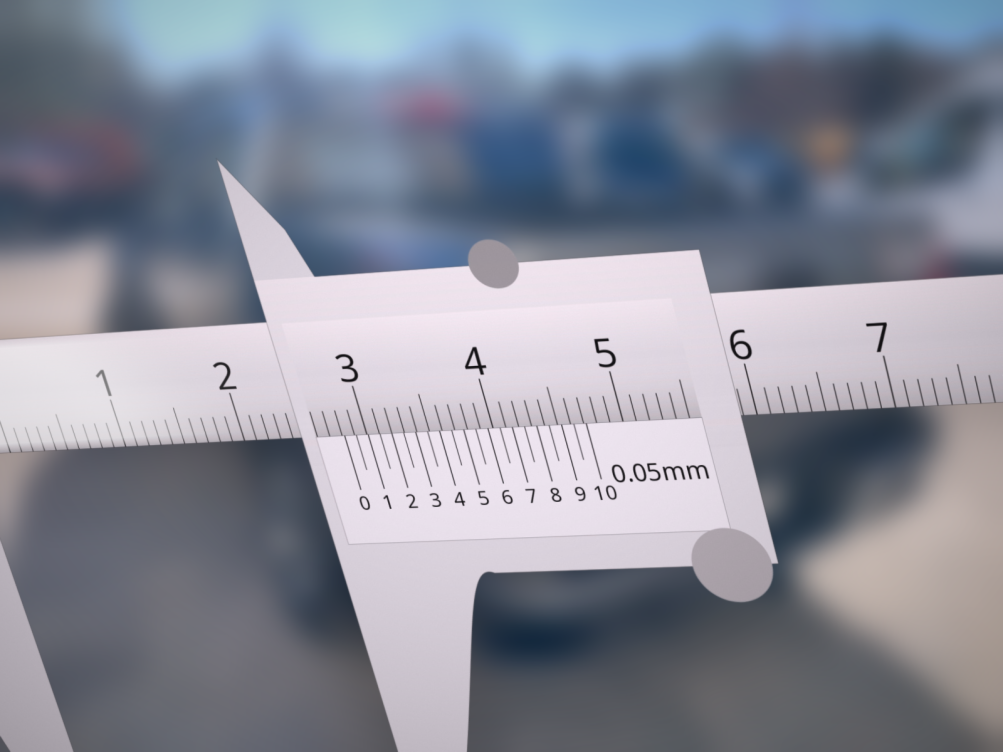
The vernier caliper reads 28.2 mm
